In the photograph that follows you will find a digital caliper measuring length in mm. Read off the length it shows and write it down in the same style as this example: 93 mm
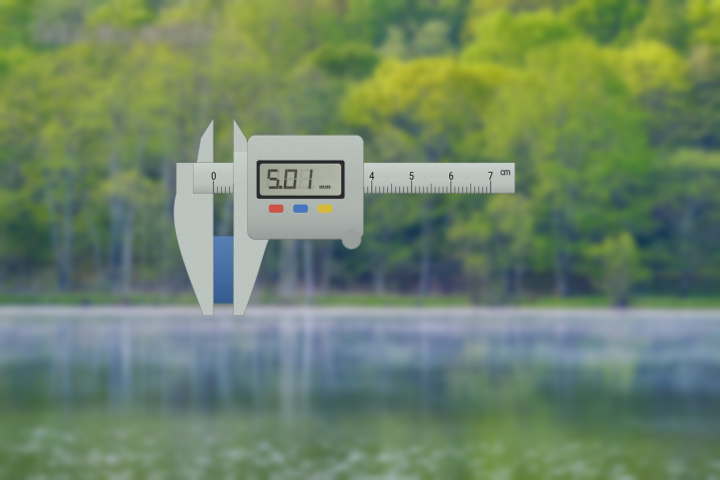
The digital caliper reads 5.01 mm
